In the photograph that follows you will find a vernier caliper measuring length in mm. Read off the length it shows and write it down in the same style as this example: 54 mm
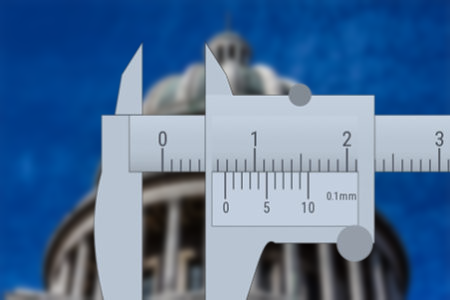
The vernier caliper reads 6.8 mm
